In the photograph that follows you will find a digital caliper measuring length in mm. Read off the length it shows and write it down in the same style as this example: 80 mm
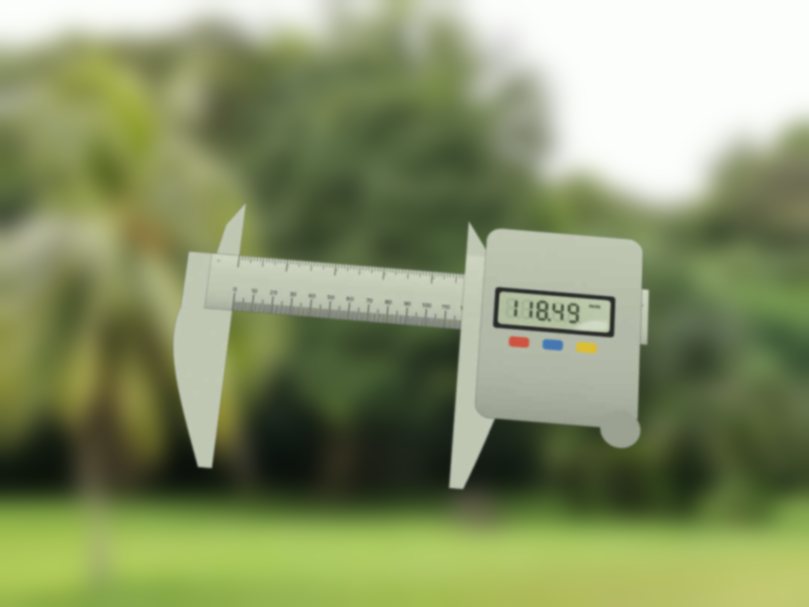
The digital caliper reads 118.49 mm
